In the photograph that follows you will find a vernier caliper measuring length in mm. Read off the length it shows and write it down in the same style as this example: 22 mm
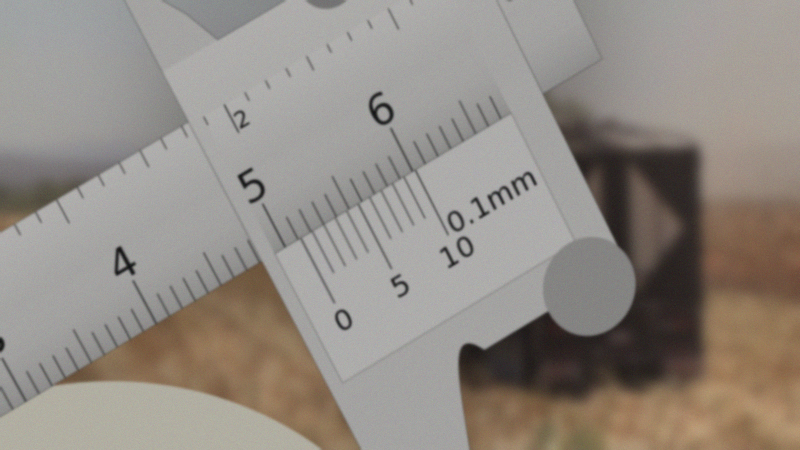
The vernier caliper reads 51.2 mm
